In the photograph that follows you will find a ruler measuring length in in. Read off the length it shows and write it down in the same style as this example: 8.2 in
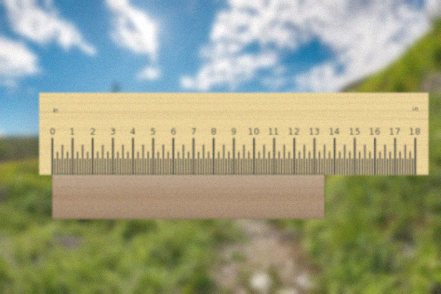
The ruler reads 13.5 in
